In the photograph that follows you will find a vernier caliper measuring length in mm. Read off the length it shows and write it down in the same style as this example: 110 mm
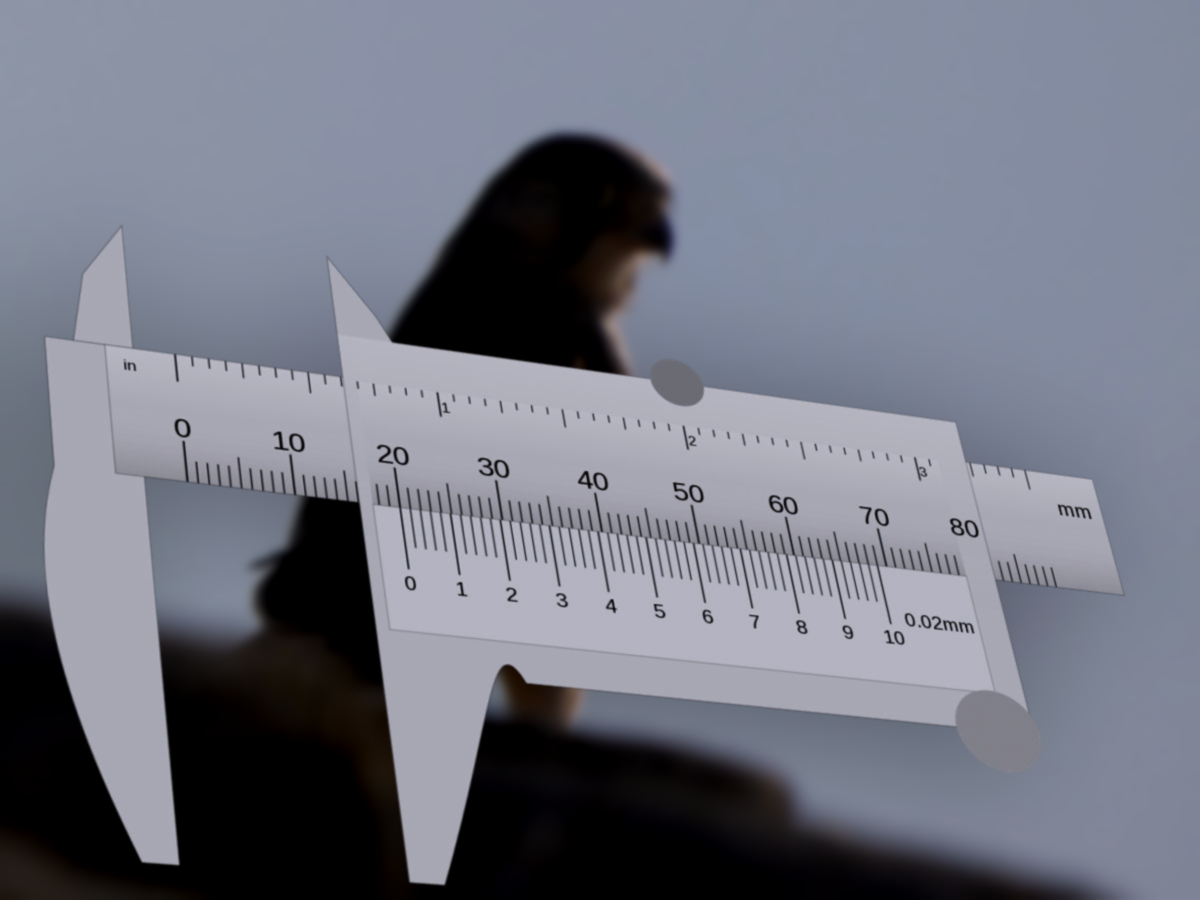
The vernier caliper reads 20.0 mm
